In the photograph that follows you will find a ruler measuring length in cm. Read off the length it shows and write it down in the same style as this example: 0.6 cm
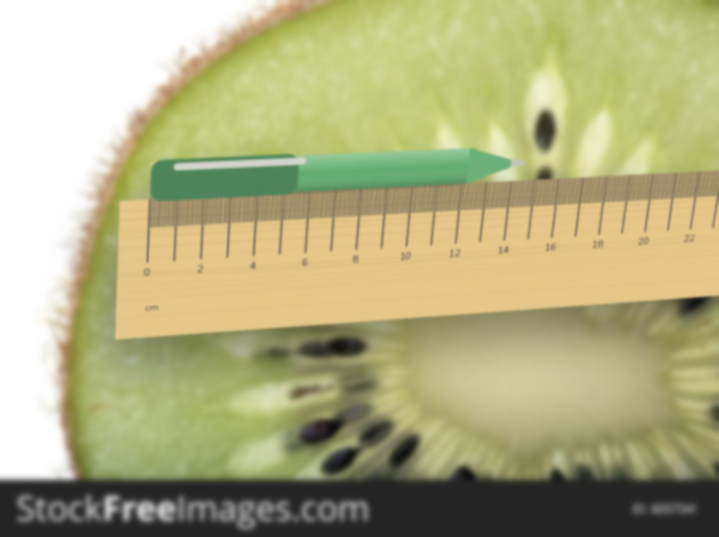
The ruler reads 14.5 cm
